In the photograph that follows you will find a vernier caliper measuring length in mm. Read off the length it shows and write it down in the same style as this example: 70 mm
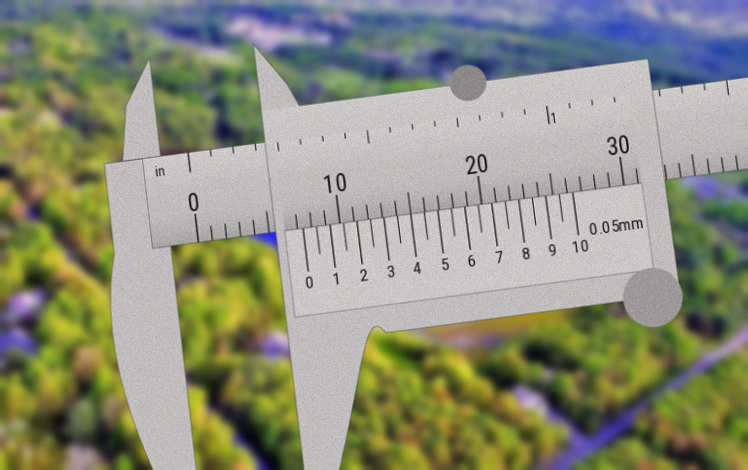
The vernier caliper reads 7.4 mm
